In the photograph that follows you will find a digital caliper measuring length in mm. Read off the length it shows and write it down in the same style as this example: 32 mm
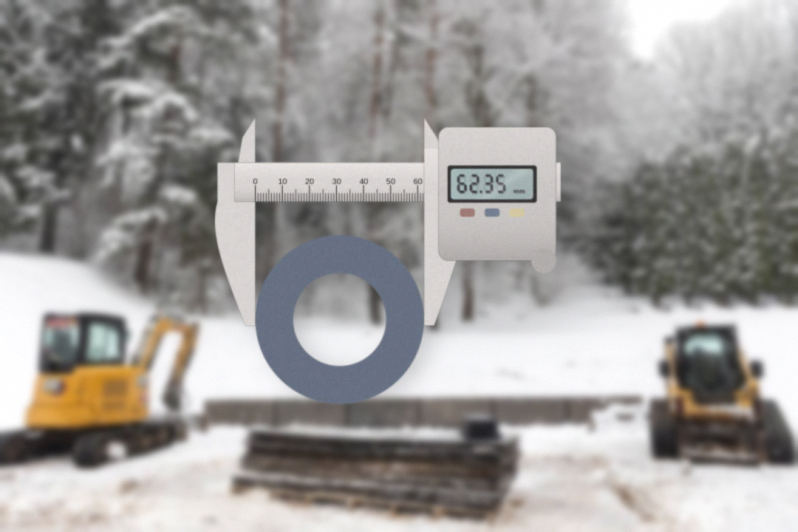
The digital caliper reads 62.35 mm
